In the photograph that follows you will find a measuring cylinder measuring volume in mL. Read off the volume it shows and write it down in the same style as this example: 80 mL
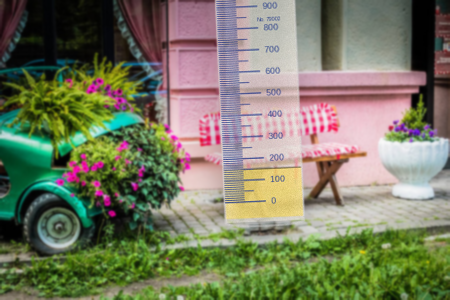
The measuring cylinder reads 150 mL
